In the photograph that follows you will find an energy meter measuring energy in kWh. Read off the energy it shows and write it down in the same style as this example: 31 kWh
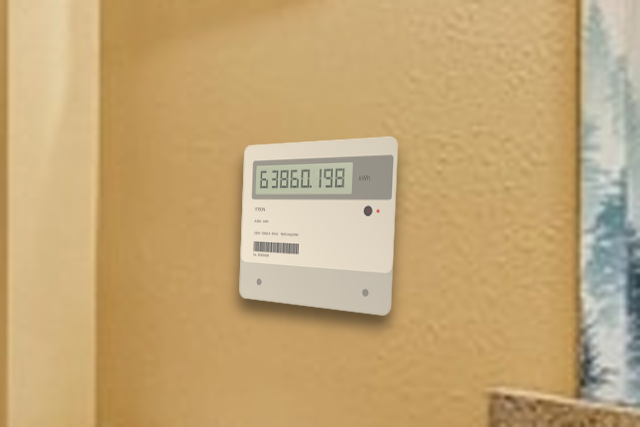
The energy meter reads 63860.198 kWh
